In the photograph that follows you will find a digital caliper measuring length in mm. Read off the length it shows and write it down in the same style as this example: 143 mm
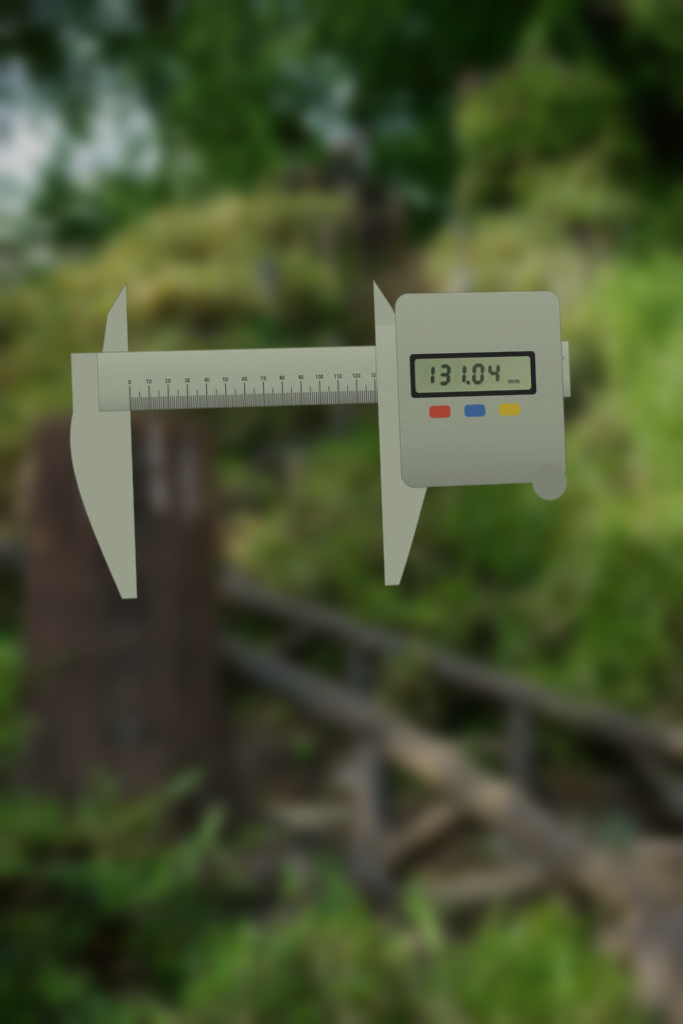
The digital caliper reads 131.04 mm
